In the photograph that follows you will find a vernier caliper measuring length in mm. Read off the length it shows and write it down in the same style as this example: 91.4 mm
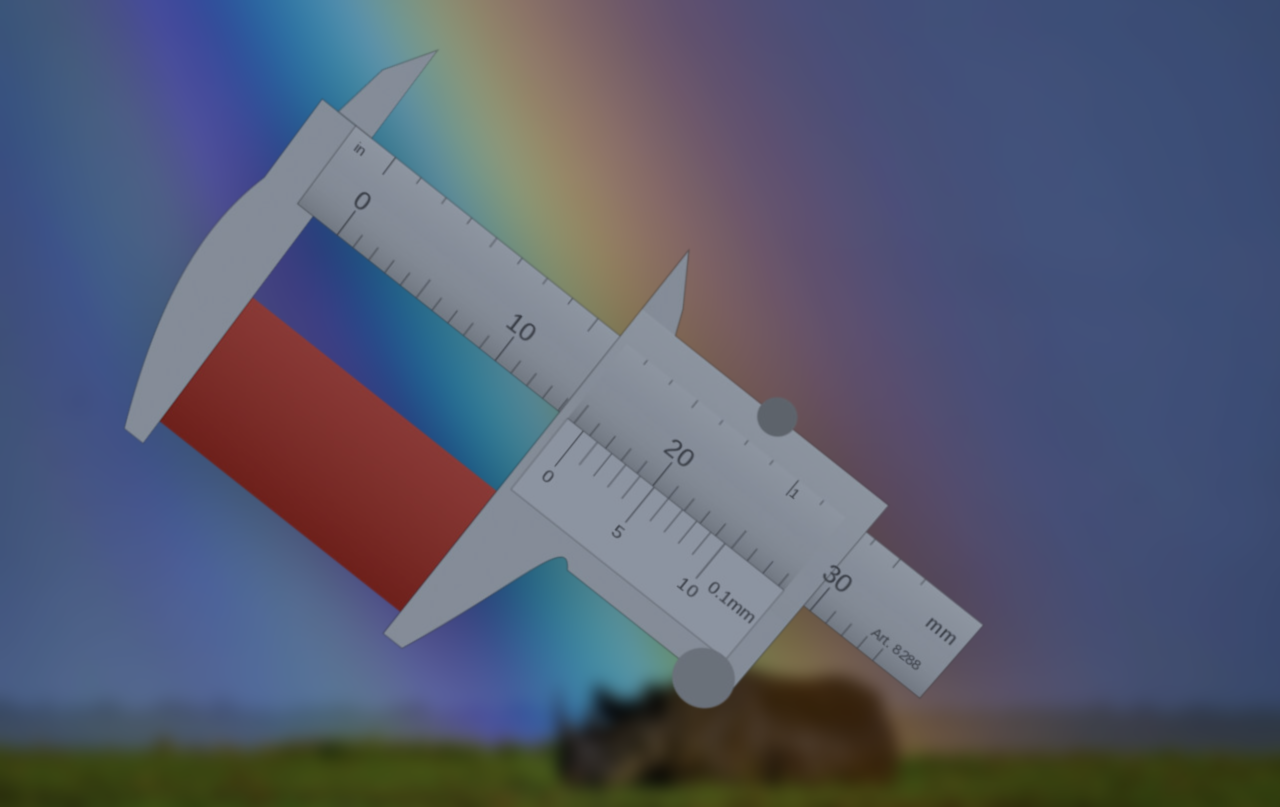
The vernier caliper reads 15.6 mm
